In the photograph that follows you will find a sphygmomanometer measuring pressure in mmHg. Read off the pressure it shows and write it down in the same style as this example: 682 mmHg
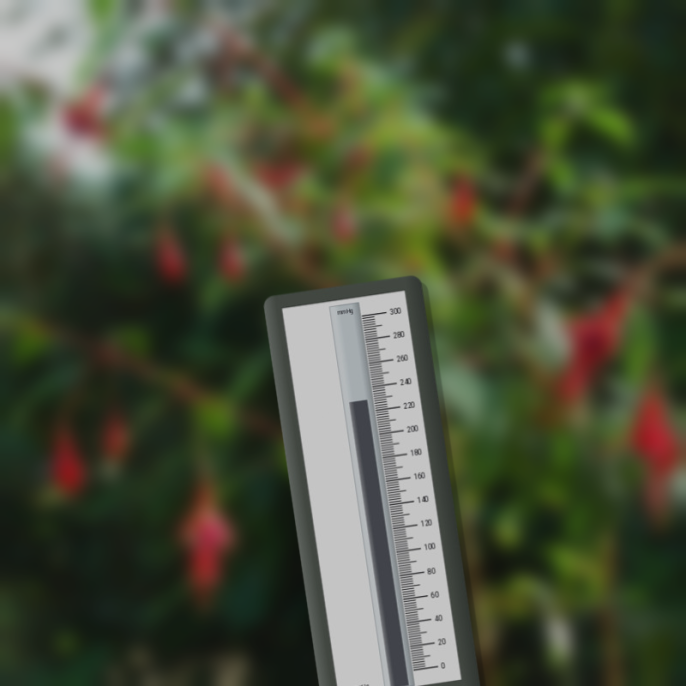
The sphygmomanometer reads 230 mmHg
